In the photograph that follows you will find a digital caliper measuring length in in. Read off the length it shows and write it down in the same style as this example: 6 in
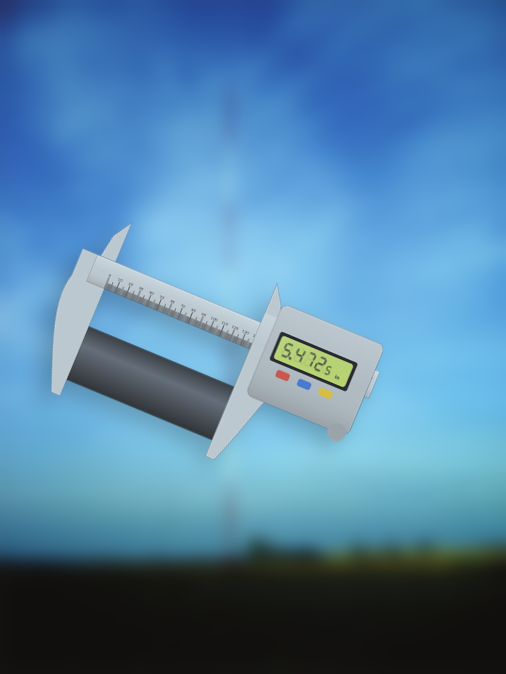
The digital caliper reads 5.4725 in
